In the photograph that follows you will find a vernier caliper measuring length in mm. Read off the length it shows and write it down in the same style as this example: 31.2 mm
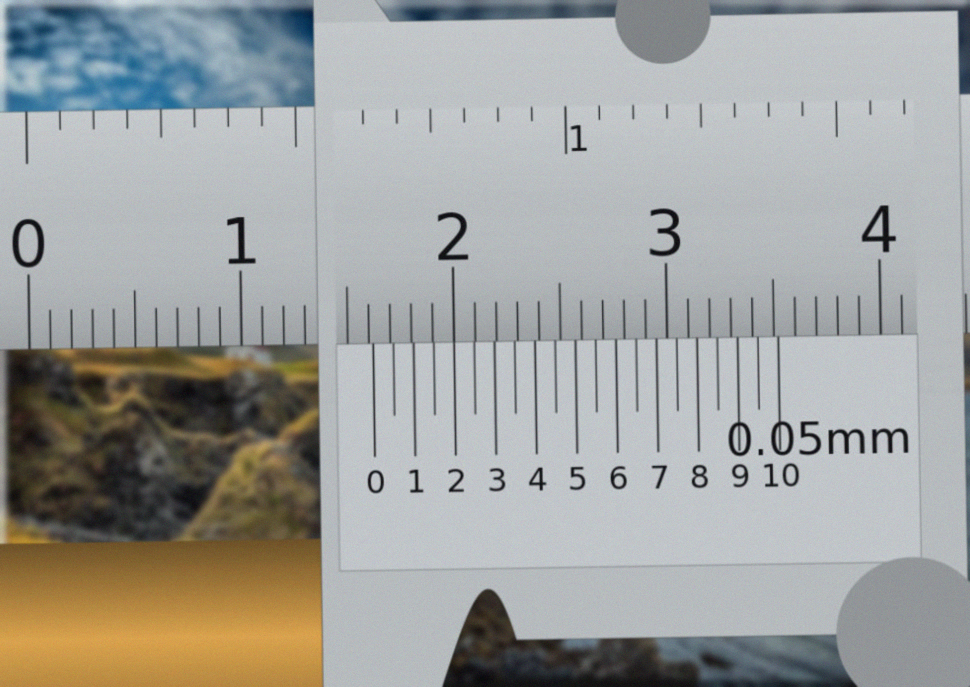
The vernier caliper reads 16.2 mm
